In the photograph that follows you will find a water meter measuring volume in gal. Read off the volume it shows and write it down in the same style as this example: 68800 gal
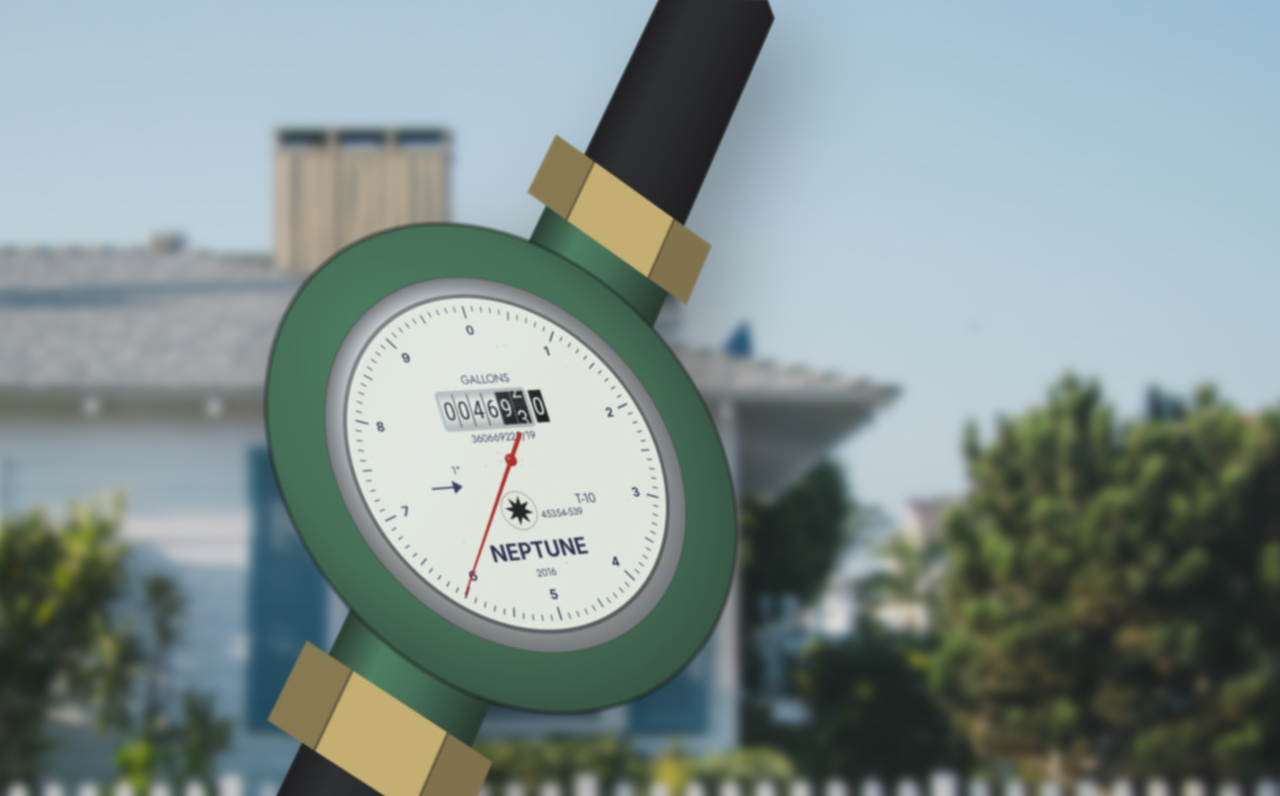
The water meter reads 46926.0 gal
